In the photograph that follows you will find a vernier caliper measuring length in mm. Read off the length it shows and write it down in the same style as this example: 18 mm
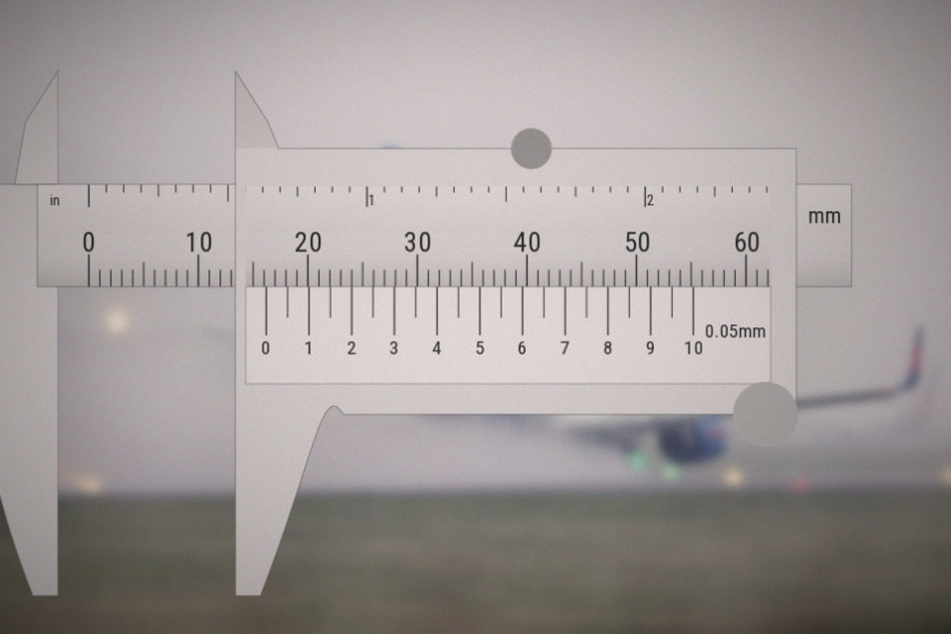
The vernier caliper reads 16.2 mm
